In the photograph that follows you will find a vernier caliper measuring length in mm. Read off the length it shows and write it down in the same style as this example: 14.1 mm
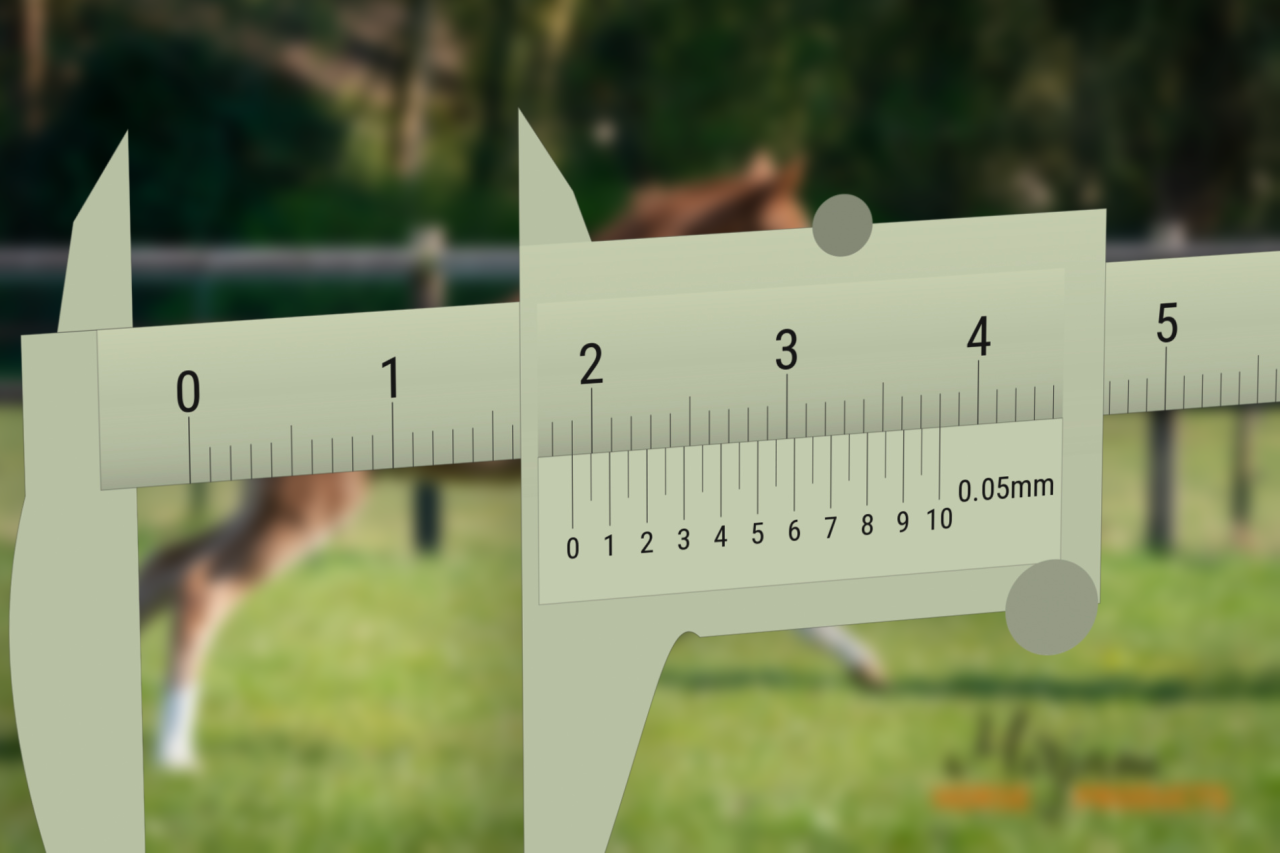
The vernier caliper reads 19.0 mm
